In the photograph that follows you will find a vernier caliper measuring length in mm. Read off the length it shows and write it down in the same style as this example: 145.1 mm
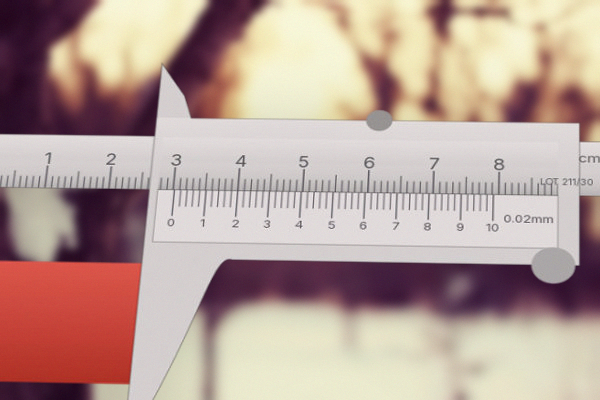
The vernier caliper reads 30.2 mm
